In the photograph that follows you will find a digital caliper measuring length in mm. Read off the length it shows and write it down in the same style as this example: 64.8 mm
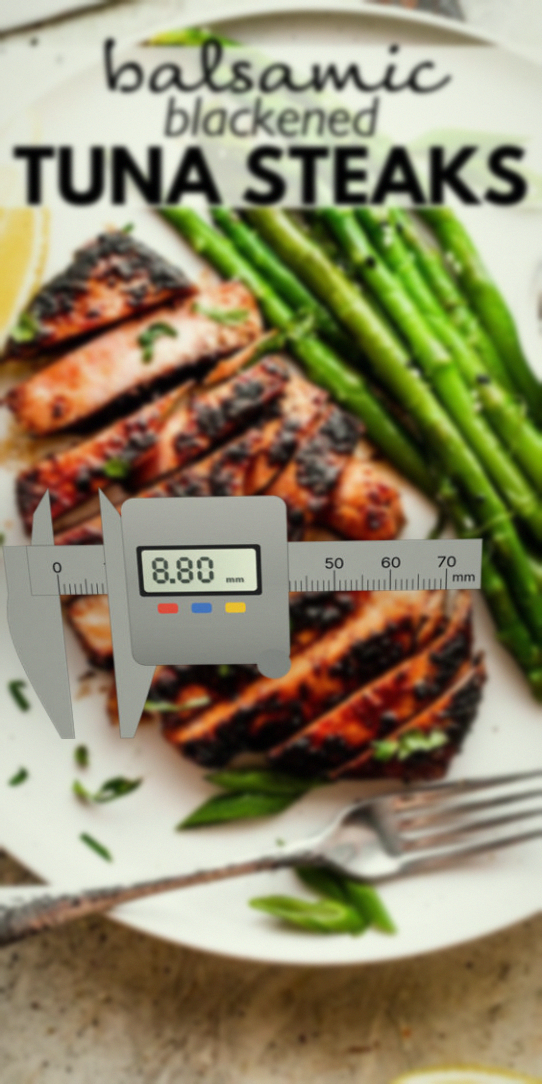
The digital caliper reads 8.80 mm
